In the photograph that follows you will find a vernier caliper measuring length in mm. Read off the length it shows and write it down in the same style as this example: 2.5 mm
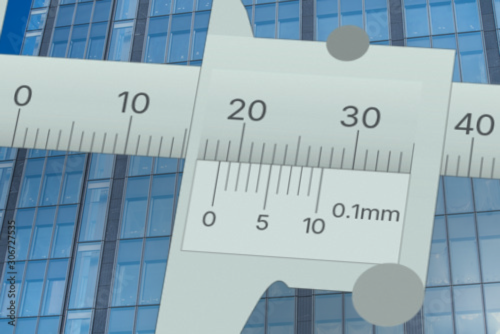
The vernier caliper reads 18.4 mm
